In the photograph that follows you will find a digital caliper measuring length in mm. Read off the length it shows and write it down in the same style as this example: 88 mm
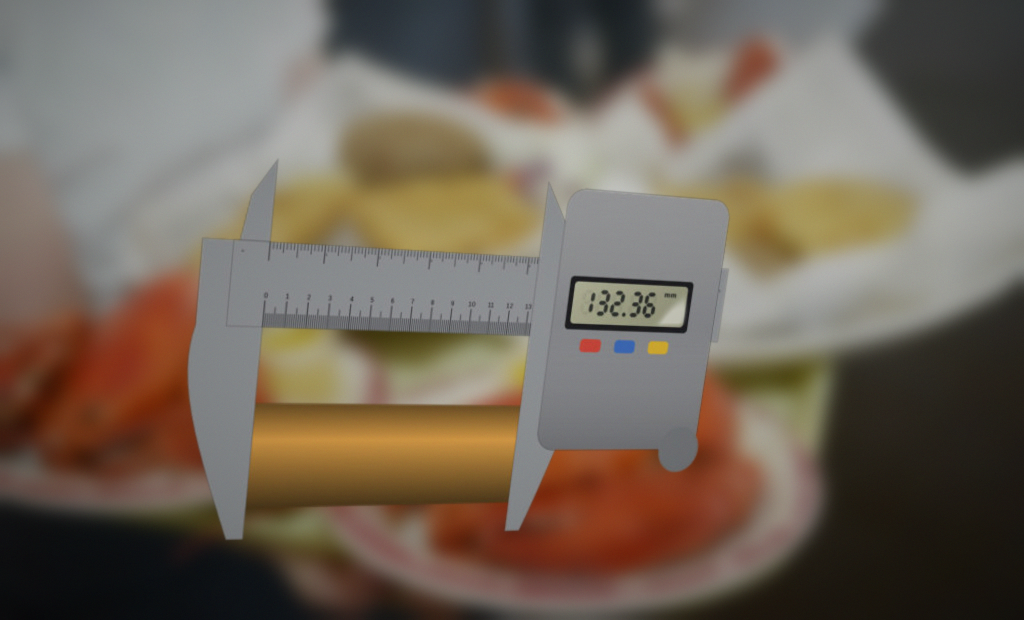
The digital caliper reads 132.36 mm
